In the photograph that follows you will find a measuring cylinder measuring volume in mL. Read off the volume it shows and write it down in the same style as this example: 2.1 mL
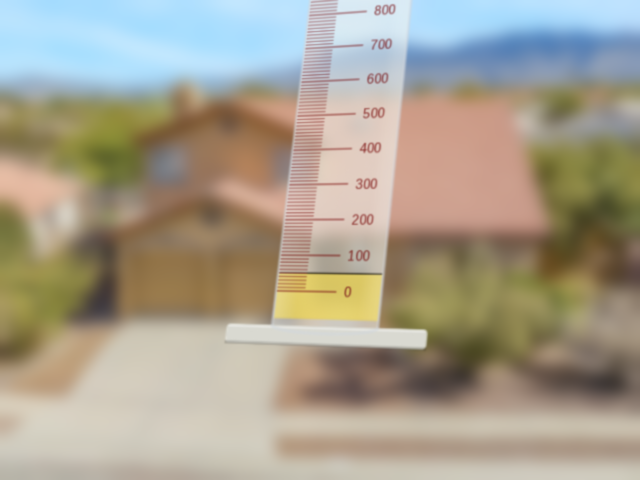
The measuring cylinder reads 50 mL
